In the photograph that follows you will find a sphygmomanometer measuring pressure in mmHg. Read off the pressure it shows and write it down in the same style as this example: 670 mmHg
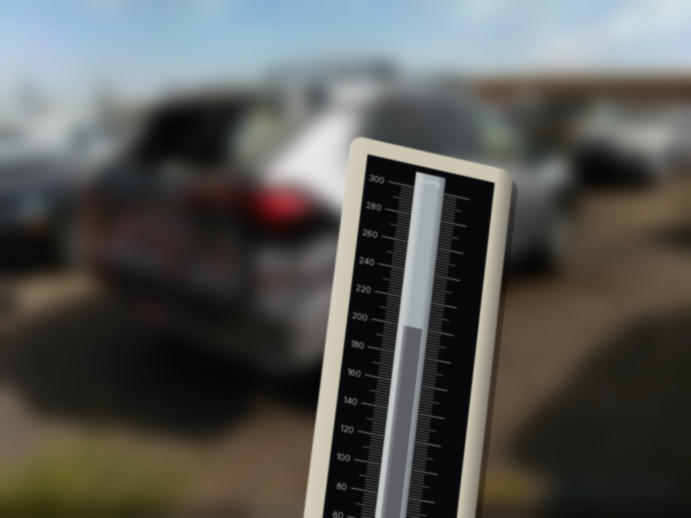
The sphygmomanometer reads 200 mmHg
